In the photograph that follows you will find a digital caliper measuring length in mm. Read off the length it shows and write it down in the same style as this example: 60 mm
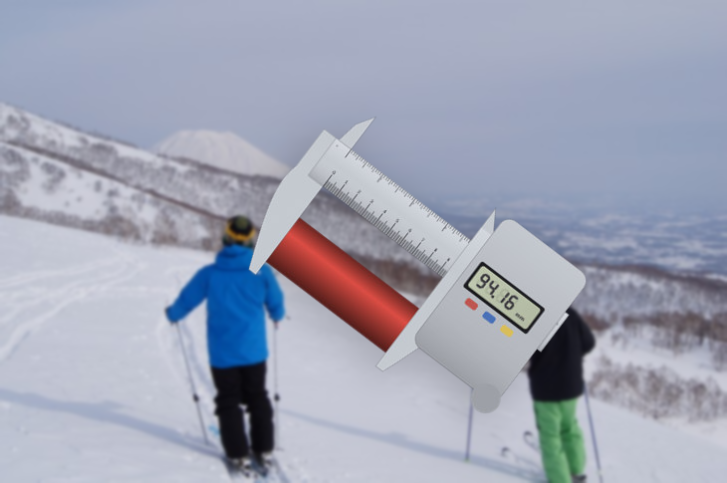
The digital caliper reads 94.16 mm
